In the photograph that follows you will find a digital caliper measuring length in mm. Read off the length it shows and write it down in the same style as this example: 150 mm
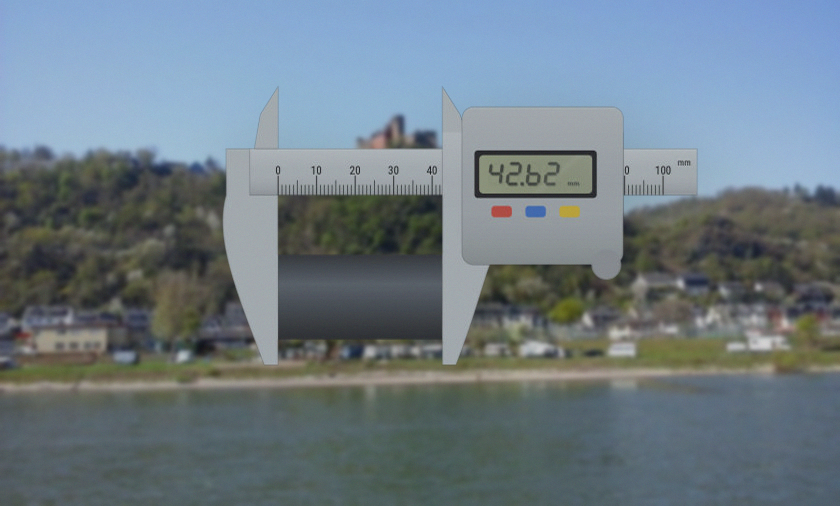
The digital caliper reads 42.62 mm
